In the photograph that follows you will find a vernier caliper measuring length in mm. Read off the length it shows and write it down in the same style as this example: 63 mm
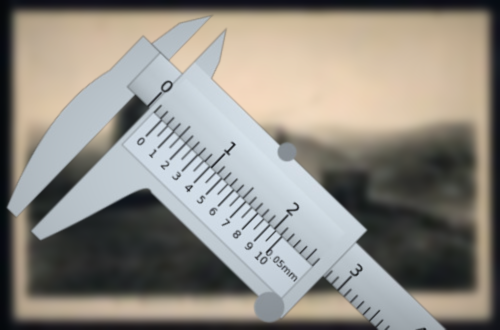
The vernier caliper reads 2.2 mm
